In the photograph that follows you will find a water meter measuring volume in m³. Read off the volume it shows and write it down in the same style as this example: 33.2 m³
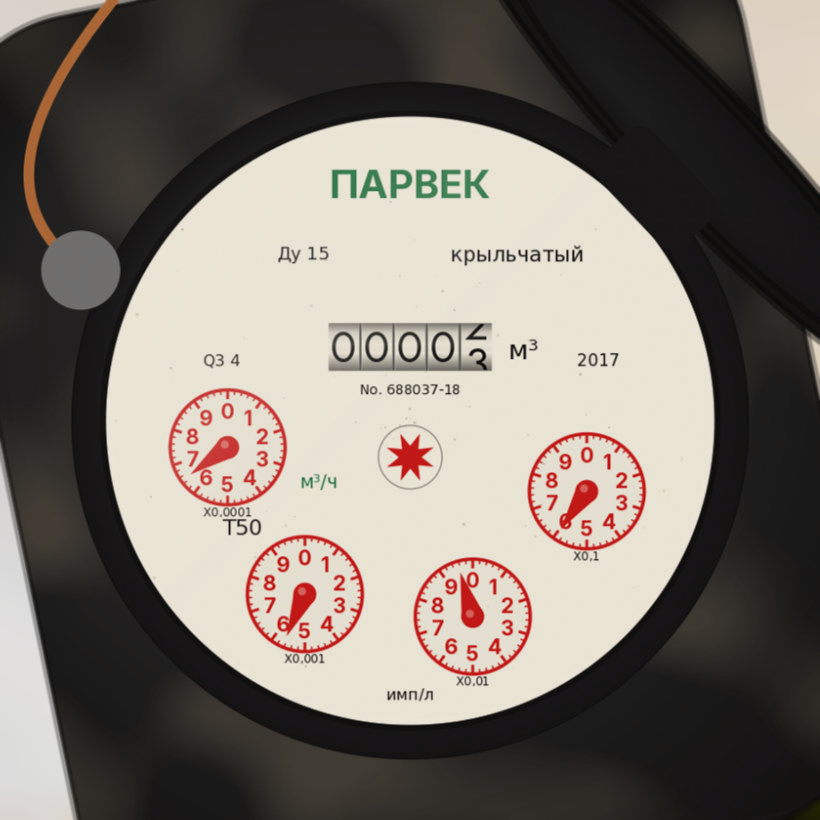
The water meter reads 2.5956 m³
